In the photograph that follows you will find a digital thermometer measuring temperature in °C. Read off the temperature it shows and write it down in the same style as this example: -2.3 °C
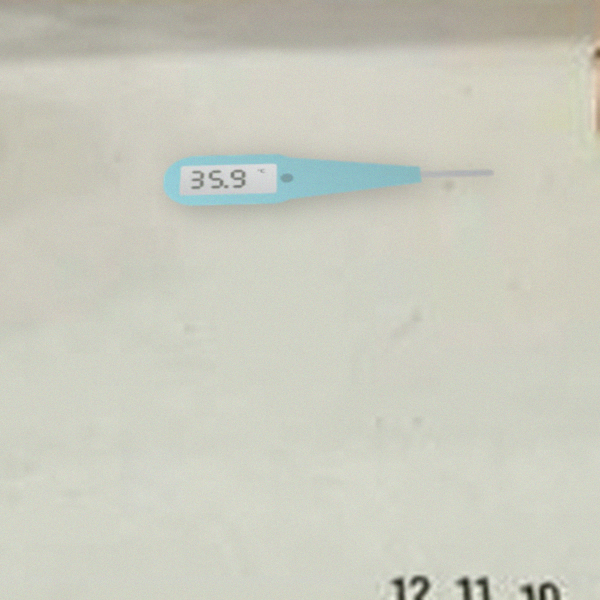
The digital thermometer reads 35.9 °C
